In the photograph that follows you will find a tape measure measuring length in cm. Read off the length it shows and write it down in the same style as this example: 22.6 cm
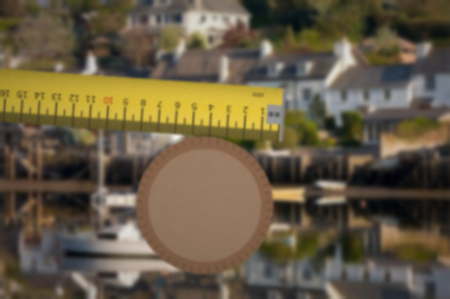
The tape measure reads 8 cm
